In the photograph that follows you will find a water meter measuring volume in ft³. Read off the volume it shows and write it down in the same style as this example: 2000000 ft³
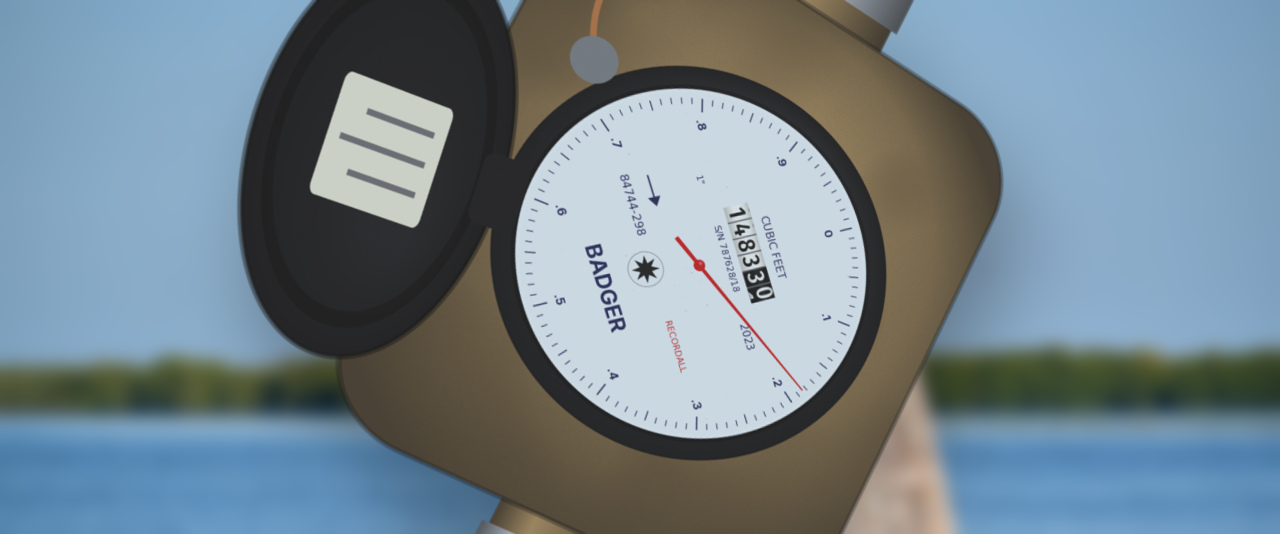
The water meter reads 148330.18 ft³
